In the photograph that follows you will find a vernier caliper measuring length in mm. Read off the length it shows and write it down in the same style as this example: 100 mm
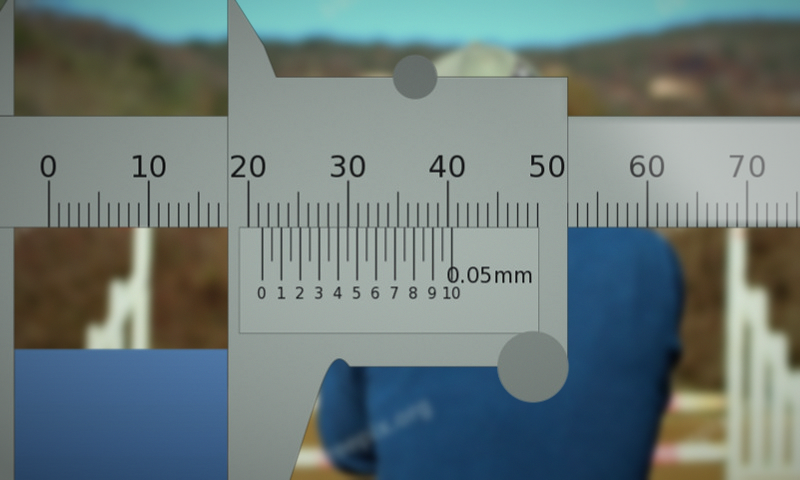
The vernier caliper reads 21.4 mm
